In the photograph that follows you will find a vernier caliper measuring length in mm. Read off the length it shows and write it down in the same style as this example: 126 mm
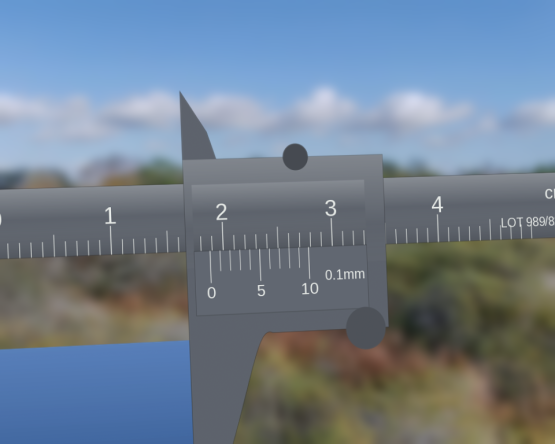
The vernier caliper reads 18.8 mm
